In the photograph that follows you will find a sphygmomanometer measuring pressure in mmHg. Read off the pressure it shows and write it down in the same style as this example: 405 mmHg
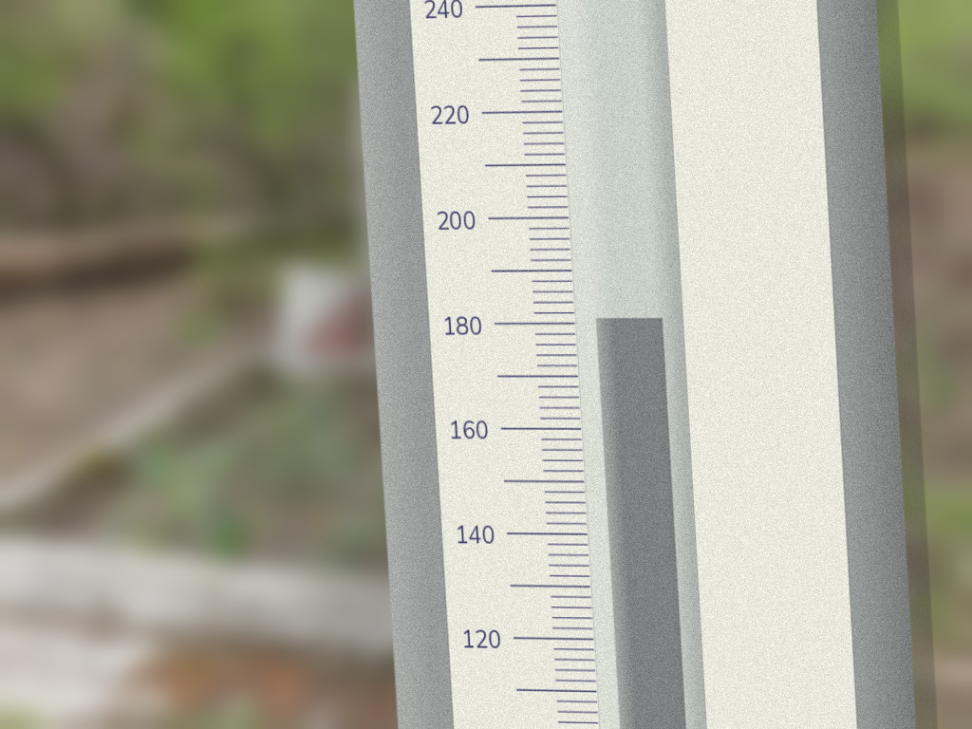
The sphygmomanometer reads 181 mmHg
